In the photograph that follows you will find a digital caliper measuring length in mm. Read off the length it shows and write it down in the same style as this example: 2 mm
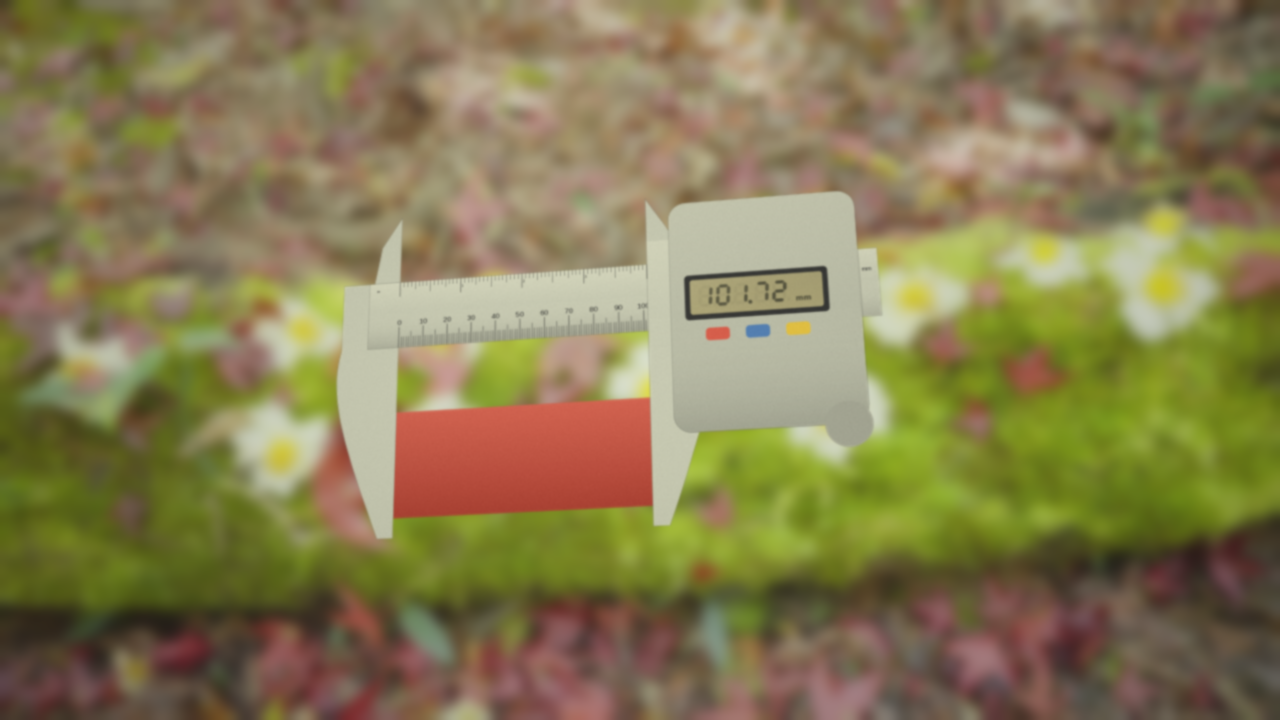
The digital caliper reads 101.72 mm
